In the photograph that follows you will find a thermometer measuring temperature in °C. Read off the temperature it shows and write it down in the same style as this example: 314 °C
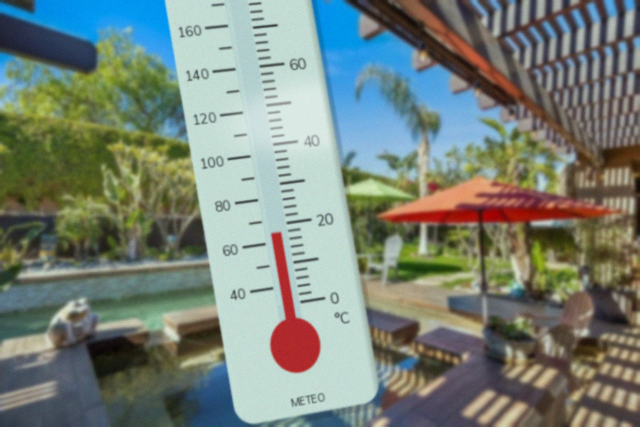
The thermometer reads 18 °C
